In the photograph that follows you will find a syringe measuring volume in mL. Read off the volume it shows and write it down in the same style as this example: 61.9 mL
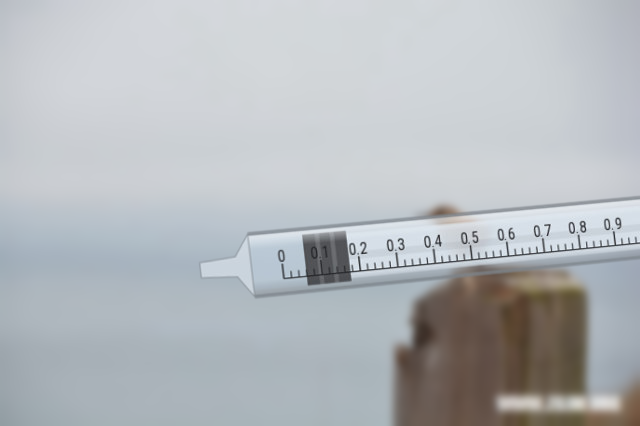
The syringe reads 0.06 mL
